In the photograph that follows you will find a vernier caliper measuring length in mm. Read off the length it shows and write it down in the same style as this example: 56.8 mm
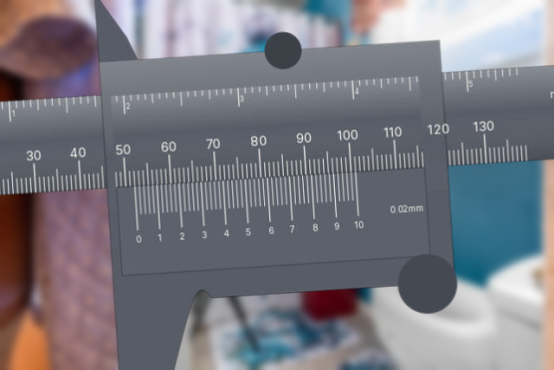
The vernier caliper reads 52.0 mm
